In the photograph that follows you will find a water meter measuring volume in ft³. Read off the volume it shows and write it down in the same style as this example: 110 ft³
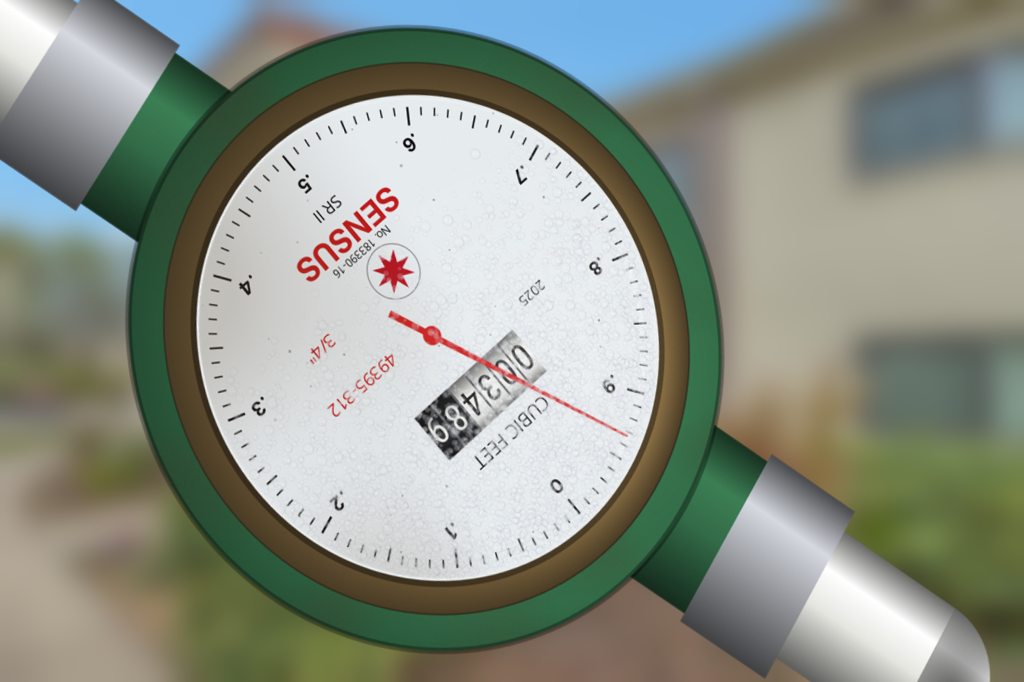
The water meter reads 3488.93 ft³
